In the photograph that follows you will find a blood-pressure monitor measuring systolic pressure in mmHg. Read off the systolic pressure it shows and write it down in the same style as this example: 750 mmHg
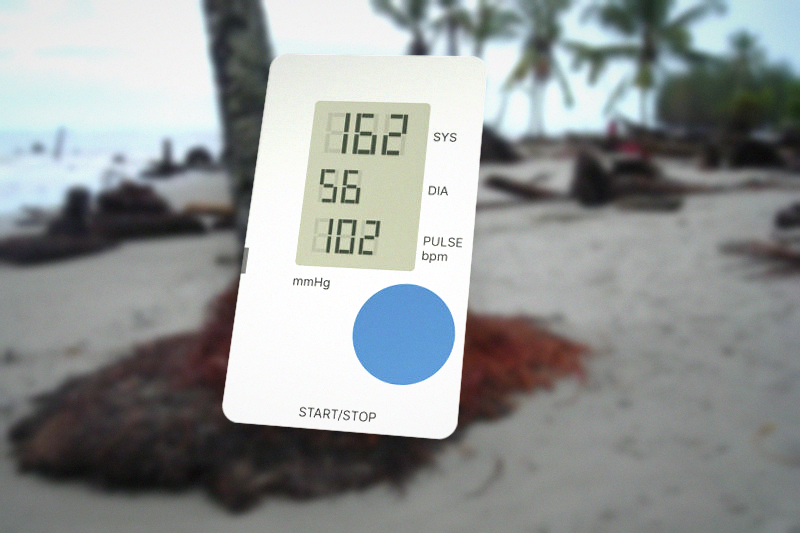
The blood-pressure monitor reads 162 mmHg
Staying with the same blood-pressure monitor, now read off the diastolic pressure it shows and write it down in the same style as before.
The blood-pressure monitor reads 56 mmHg
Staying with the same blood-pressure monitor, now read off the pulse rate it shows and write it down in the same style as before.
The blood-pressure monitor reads 102 bpm
